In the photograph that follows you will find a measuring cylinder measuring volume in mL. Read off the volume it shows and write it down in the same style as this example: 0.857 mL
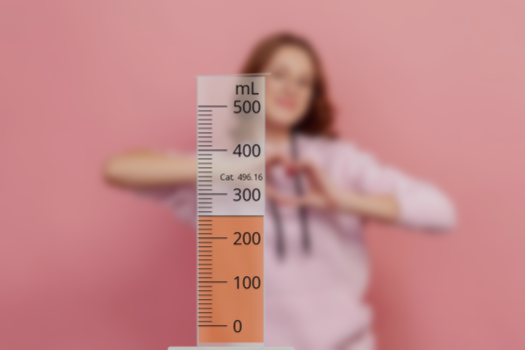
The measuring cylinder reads 250 mL
